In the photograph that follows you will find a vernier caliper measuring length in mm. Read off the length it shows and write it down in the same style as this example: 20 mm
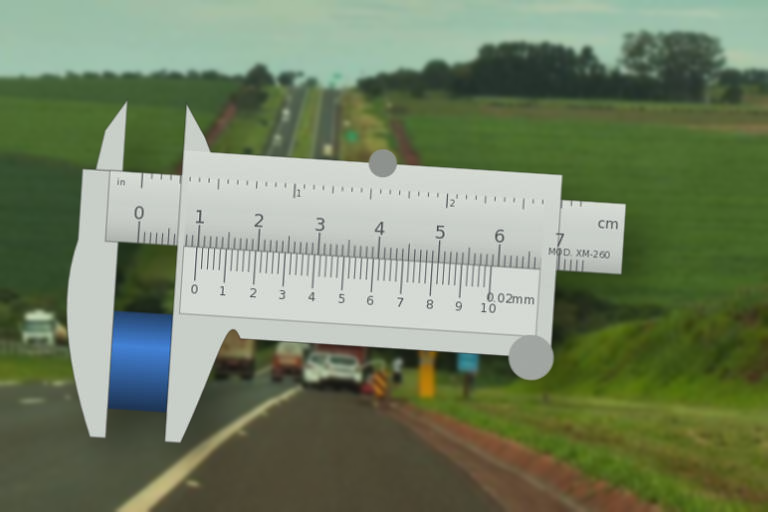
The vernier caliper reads 9.8 mm
